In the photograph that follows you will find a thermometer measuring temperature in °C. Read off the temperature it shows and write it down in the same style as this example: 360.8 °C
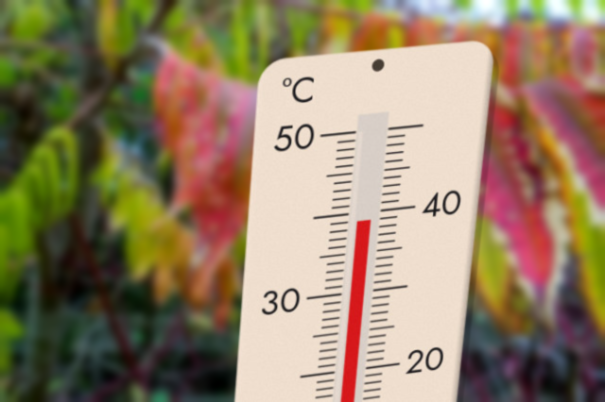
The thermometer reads 39 °C
